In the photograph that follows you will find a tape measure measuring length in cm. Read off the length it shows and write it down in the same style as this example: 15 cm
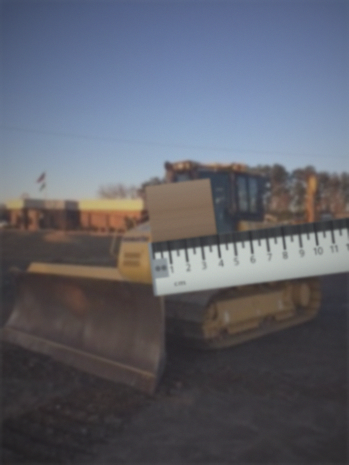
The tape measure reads 4 cm
